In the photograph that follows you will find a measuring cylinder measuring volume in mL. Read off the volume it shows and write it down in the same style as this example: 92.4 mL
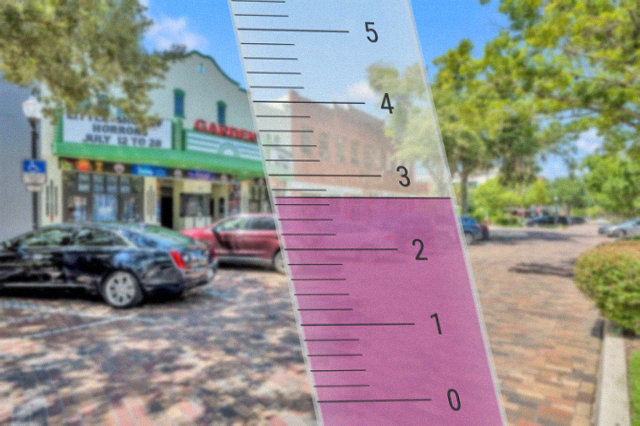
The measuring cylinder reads 2.7 mL
